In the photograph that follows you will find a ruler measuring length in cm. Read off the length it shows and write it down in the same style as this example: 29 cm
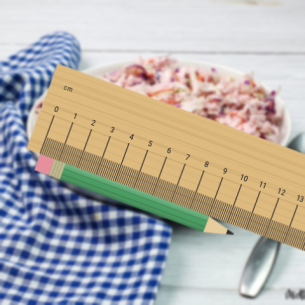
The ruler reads 10.5 cm
